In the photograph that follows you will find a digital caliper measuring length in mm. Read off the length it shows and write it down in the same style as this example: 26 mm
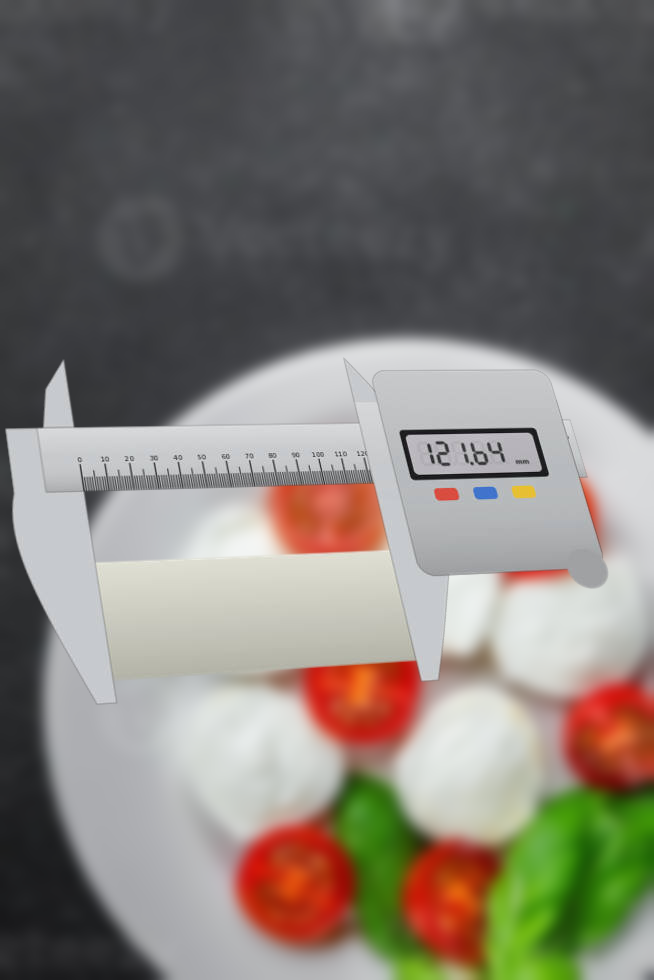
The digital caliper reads 121.64 mm
